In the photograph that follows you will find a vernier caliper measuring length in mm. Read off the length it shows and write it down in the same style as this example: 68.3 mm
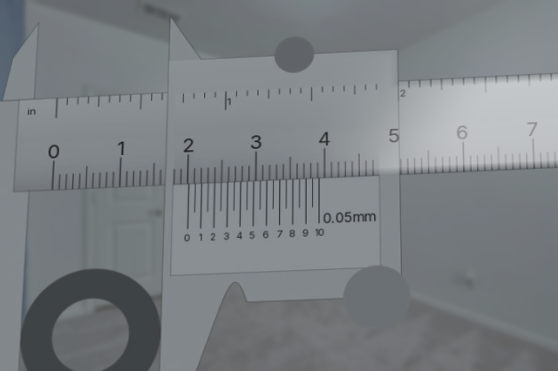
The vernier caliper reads 20.2 mm
